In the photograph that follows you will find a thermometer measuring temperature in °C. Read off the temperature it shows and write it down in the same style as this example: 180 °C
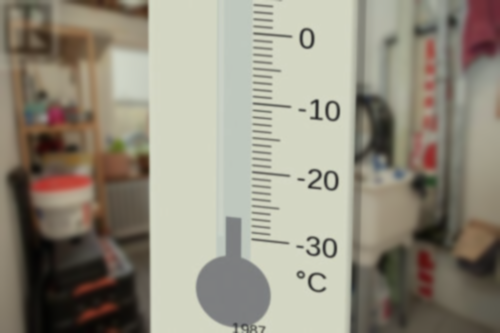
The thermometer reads -27 °C
